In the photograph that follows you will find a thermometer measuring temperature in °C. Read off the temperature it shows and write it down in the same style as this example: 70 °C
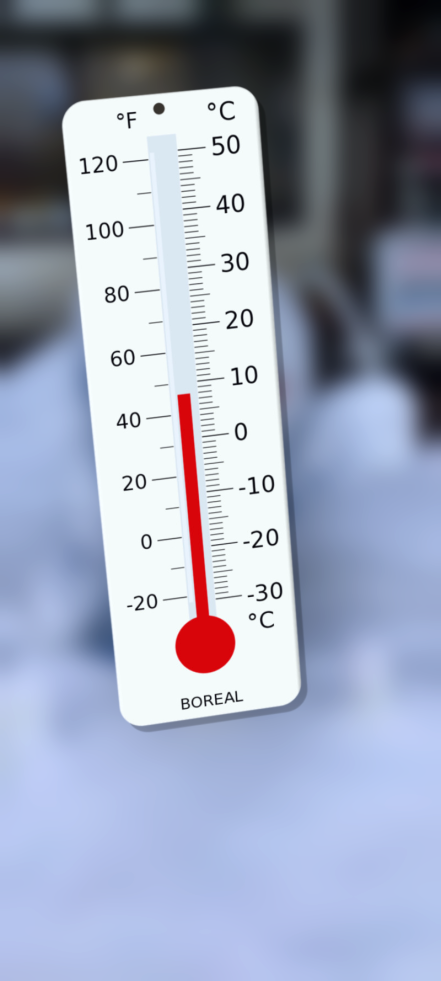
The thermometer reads 8 °C
